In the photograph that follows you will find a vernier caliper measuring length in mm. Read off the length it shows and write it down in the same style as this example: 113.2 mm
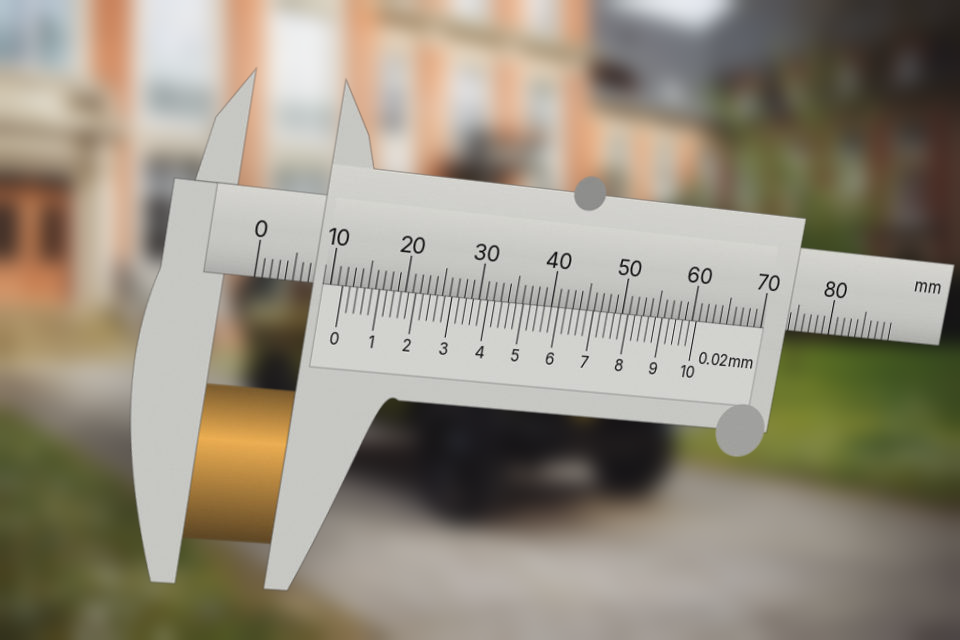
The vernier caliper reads 11.6 mm
